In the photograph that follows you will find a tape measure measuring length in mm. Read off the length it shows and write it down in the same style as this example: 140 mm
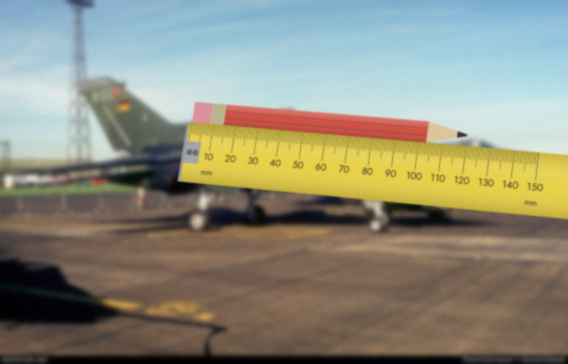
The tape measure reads 120 mm
